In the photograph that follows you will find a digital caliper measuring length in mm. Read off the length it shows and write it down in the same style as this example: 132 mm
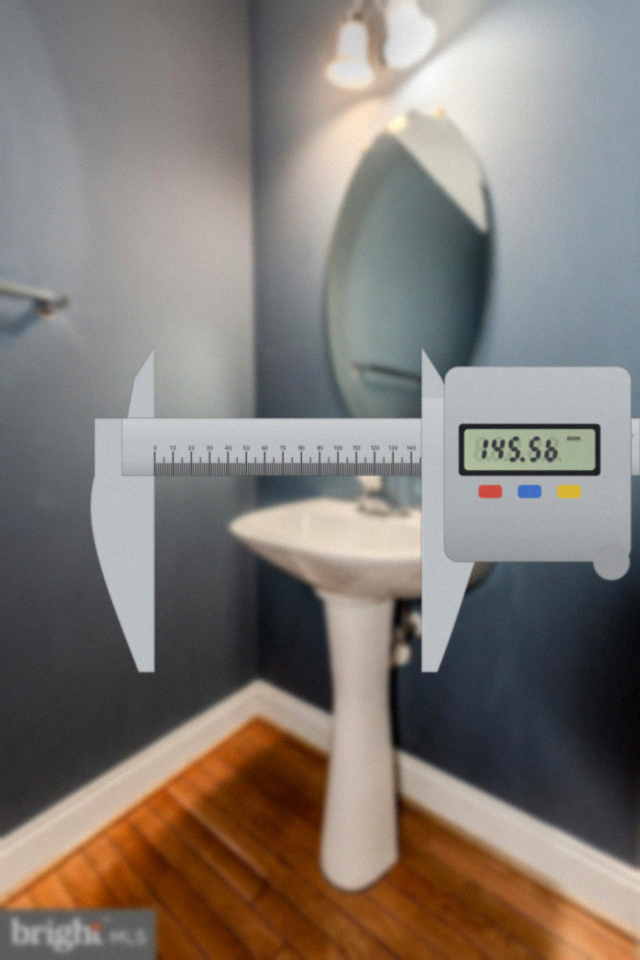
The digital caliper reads 145.56 mm
